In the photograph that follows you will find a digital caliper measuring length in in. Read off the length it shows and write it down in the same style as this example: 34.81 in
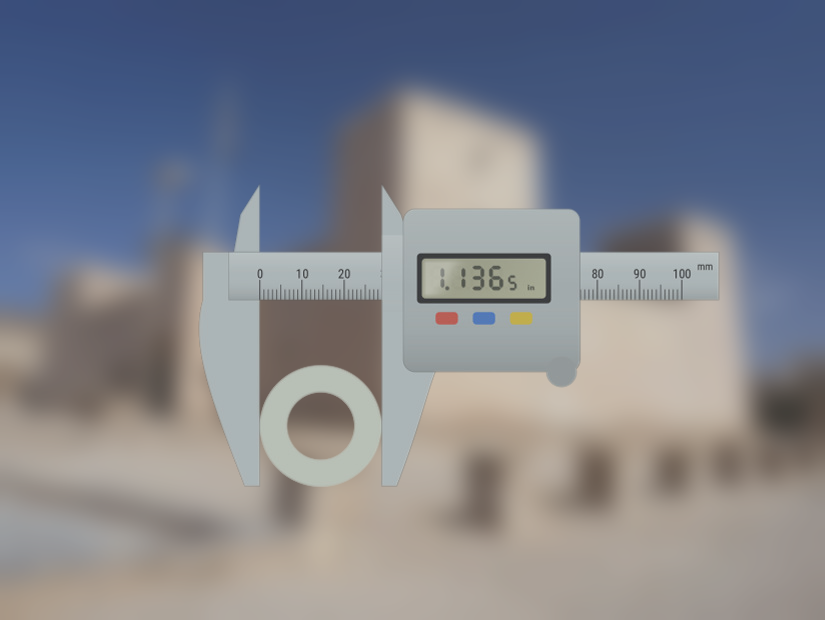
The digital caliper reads 1.1365 in
